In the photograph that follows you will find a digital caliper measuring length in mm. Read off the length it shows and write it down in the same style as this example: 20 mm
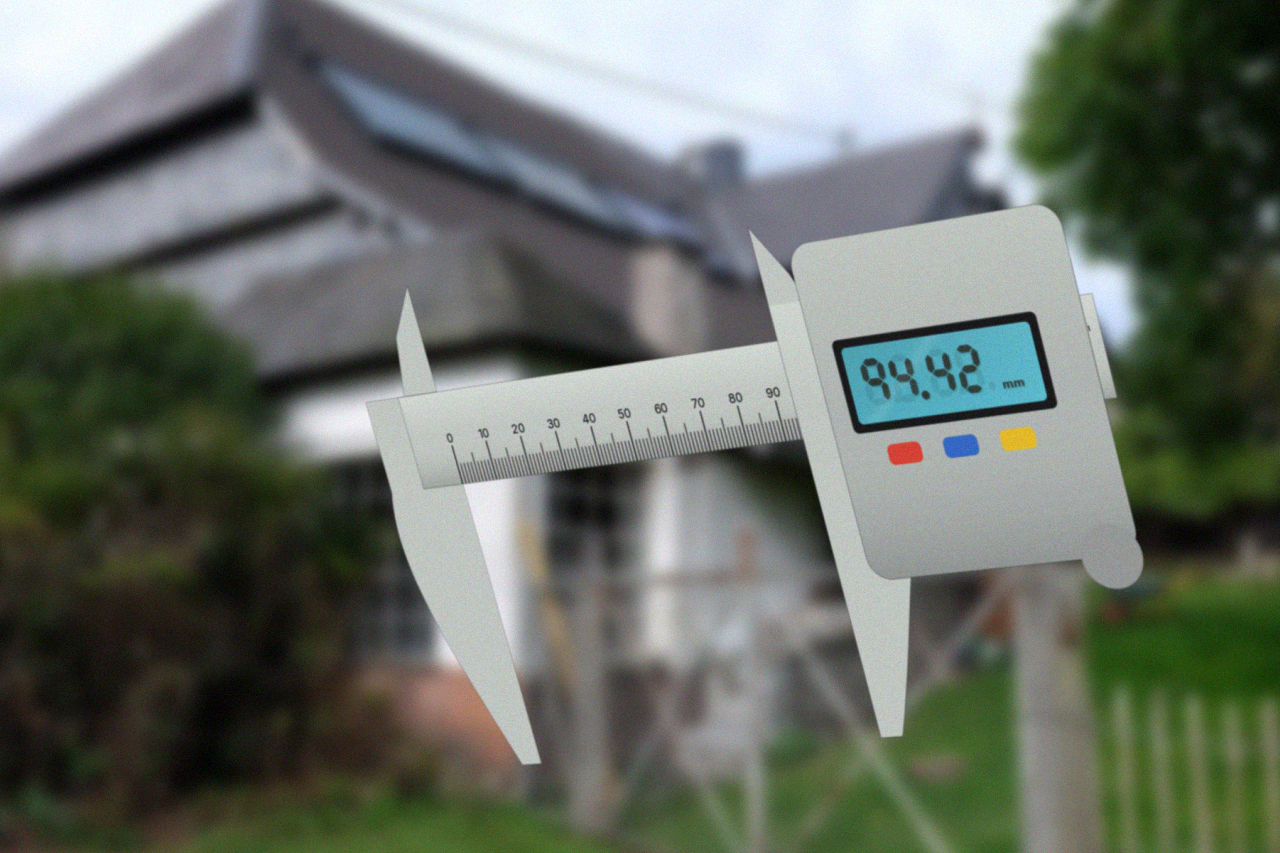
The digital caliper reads 94.42 mm
